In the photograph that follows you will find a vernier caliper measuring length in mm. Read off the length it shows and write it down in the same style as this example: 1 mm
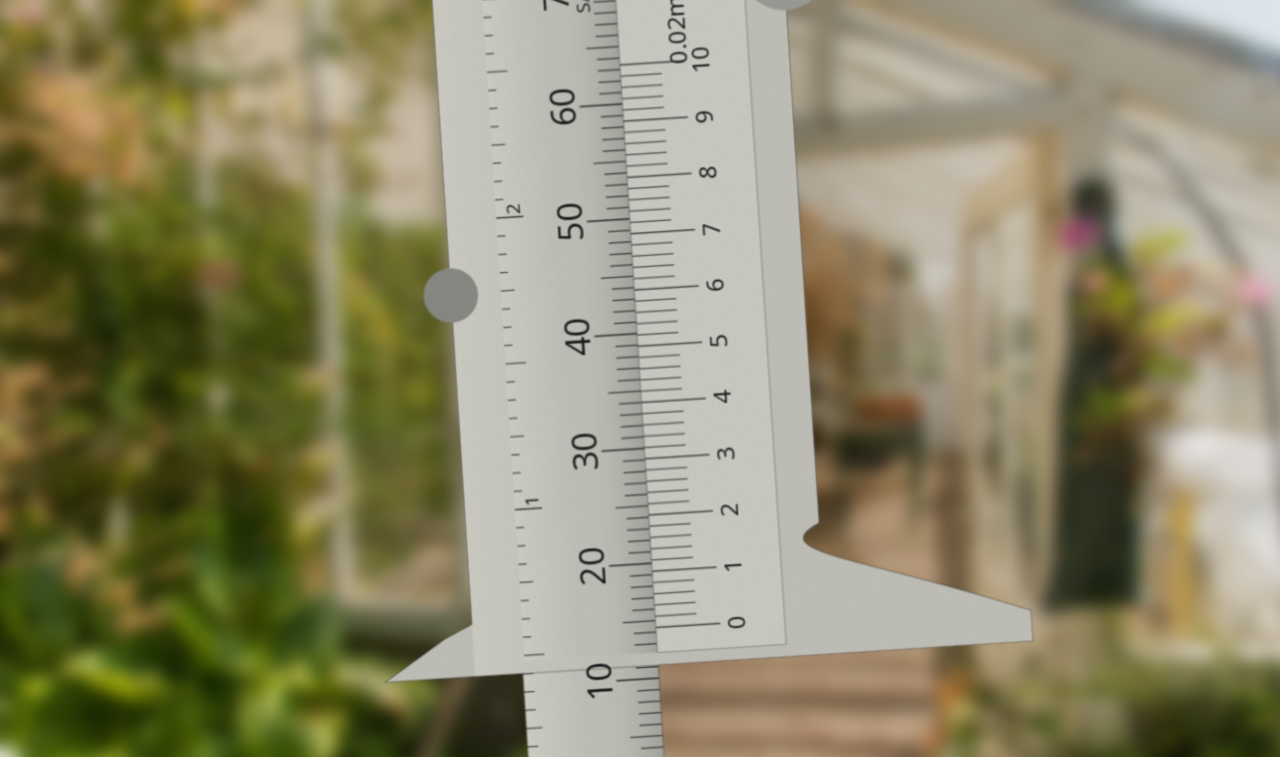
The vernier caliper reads 14.4 mm
